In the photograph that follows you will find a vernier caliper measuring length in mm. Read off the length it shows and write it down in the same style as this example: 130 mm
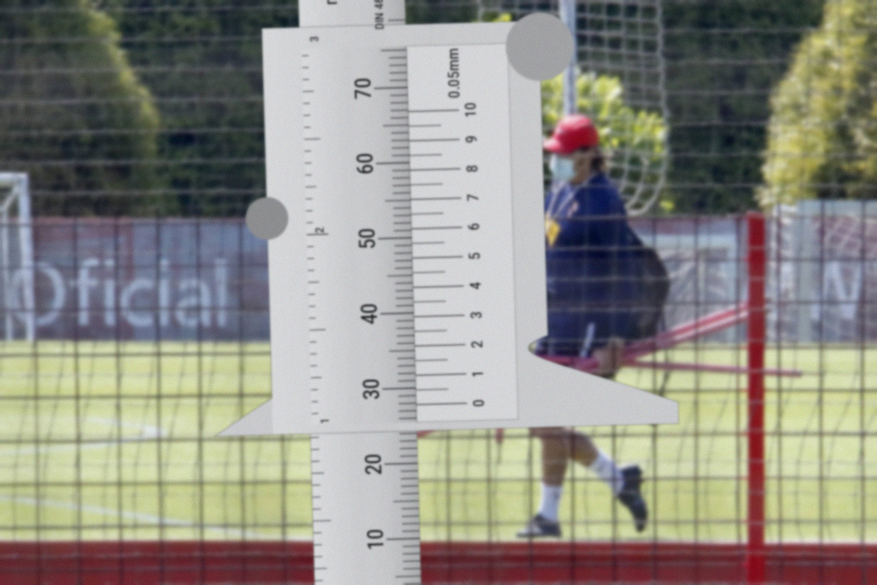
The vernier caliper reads 27.8 mm
